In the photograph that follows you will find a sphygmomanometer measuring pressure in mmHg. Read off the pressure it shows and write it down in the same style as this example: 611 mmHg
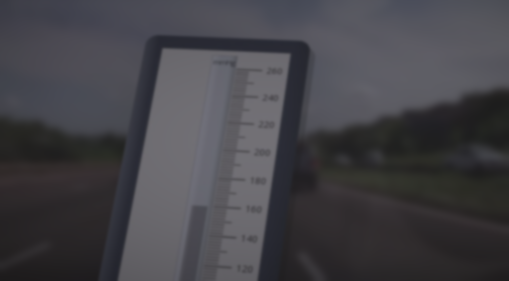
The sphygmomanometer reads 160 mmHg
